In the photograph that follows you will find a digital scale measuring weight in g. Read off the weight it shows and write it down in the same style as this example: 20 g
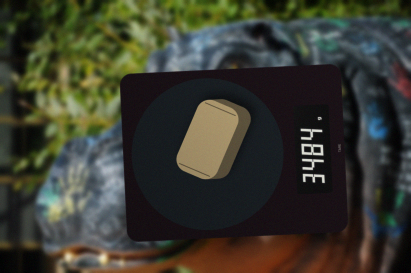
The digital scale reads 3484 g
